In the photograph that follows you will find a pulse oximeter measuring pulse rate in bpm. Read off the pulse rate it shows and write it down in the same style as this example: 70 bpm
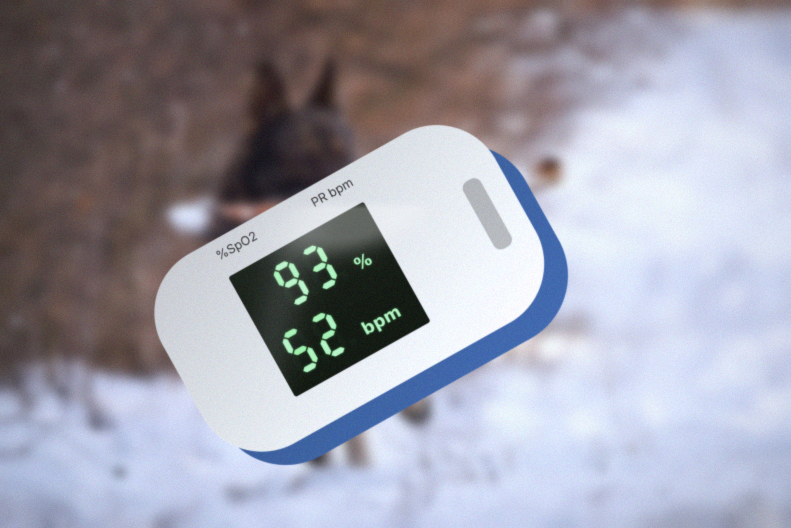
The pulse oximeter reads 52 bpm
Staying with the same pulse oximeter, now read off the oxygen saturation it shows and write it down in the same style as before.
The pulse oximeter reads 93 %
